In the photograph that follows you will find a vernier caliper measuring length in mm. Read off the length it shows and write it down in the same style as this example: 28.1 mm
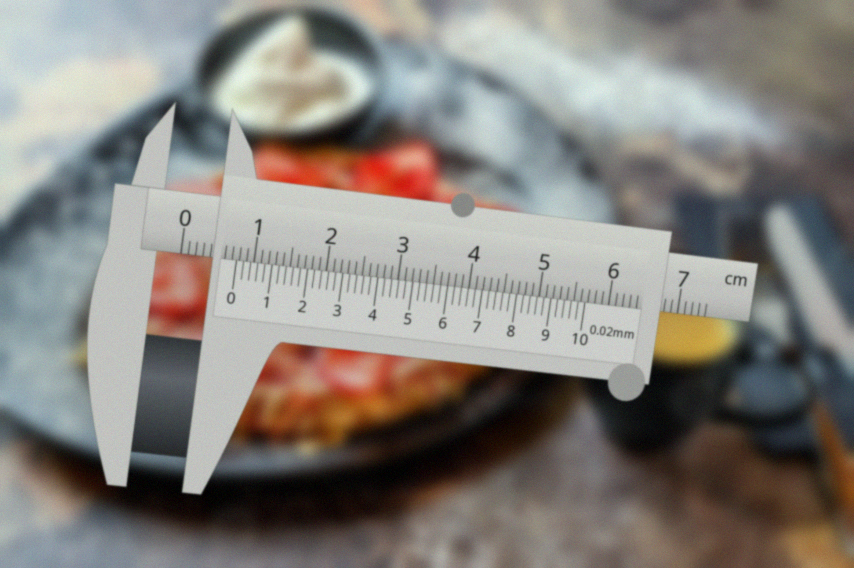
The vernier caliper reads 7.6 mm
